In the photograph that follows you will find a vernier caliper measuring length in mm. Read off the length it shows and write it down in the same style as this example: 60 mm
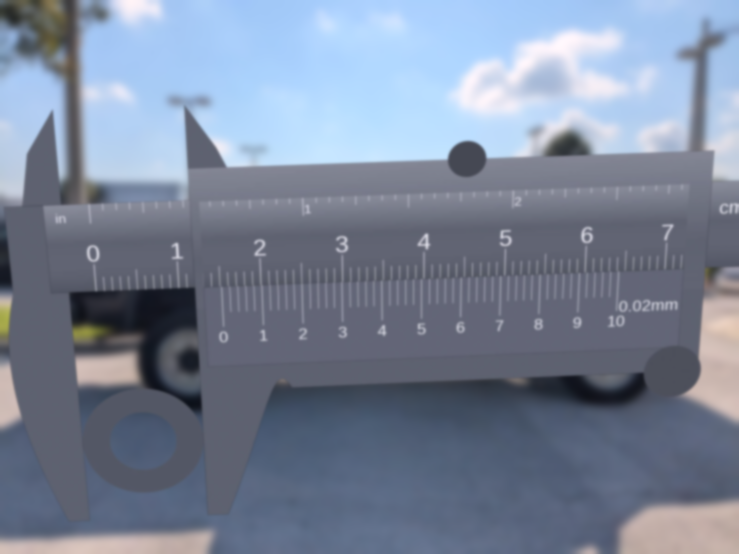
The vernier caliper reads 15.2 mm
